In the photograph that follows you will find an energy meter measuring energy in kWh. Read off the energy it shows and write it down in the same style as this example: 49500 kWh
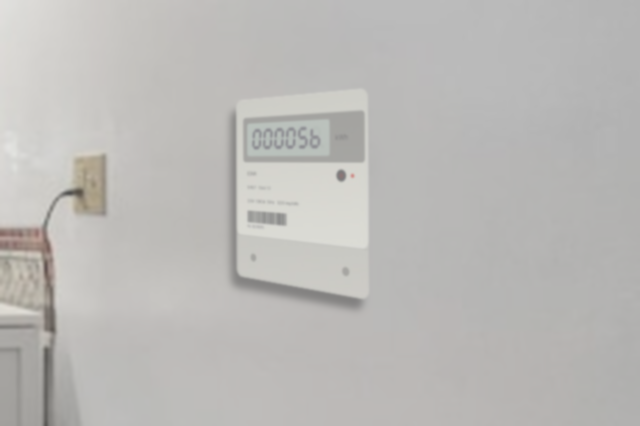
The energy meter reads 56 kWh
